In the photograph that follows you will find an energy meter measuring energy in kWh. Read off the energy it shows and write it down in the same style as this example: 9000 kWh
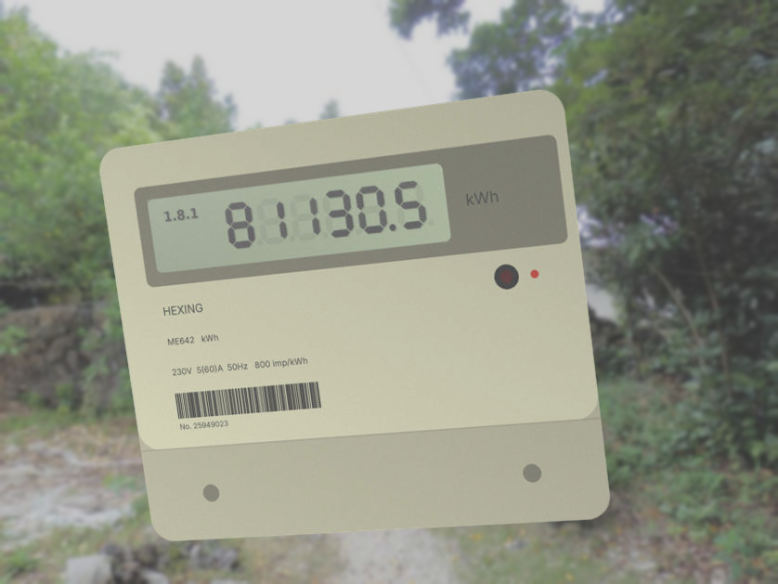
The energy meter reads 81130.5 kWh
